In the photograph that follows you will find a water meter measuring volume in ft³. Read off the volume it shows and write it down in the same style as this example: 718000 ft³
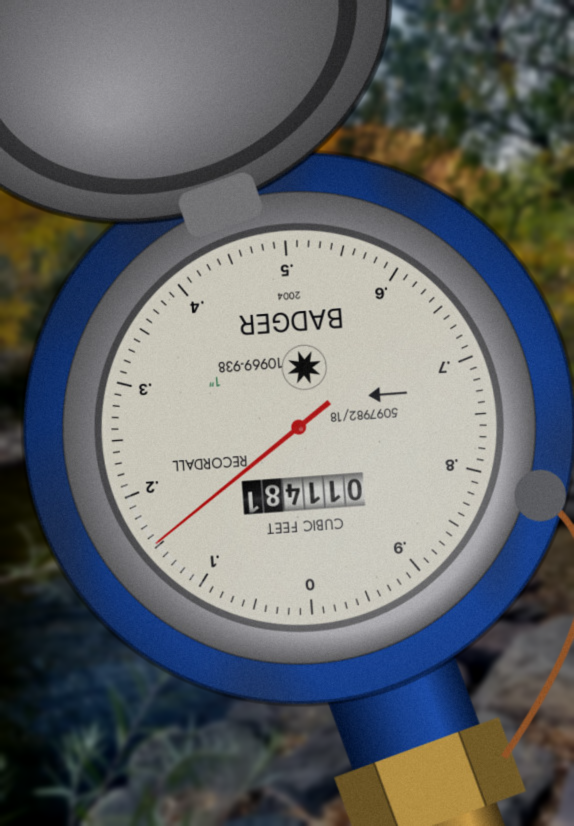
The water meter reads 11481.15 ft³
